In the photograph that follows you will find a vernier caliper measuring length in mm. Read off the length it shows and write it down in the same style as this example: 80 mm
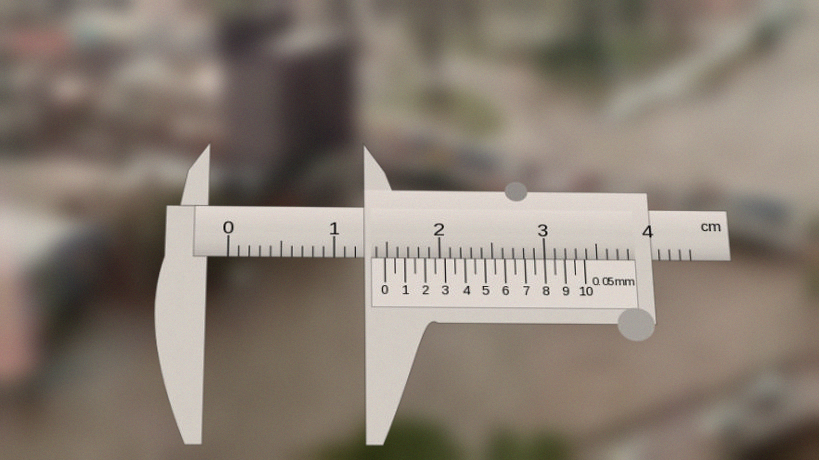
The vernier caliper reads 14.8 mm
